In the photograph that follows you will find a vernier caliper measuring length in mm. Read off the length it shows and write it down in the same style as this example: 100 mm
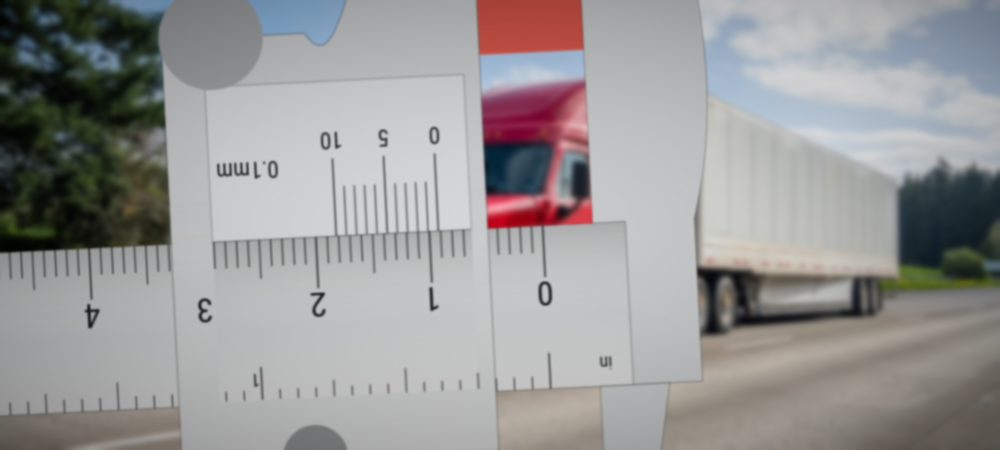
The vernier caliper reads 9.2 mm
